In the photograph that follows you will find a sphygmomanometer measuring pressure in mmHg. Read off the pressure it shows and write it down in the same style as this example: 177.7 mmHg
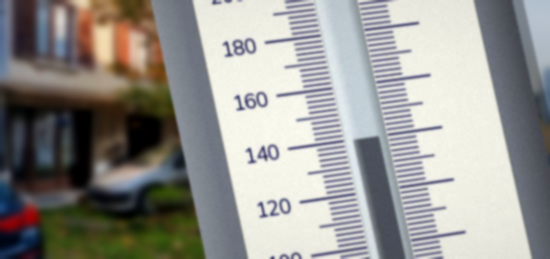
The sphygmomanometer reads 140 mmHg
